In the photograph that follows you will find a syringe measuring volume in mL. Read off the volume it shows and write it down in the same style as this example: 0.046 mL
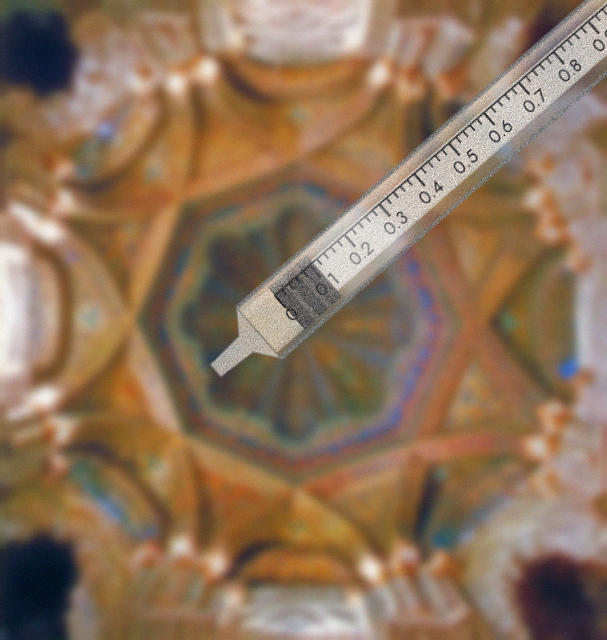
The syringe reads 0 mL
